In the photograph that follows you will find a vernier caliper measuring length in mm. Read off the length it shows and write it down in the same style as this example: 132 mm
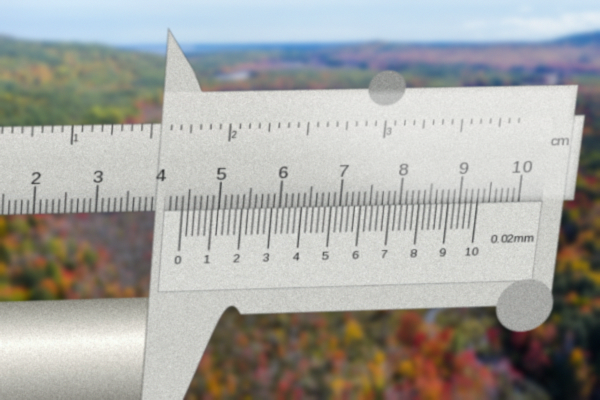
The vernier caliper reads 44.0 mm
